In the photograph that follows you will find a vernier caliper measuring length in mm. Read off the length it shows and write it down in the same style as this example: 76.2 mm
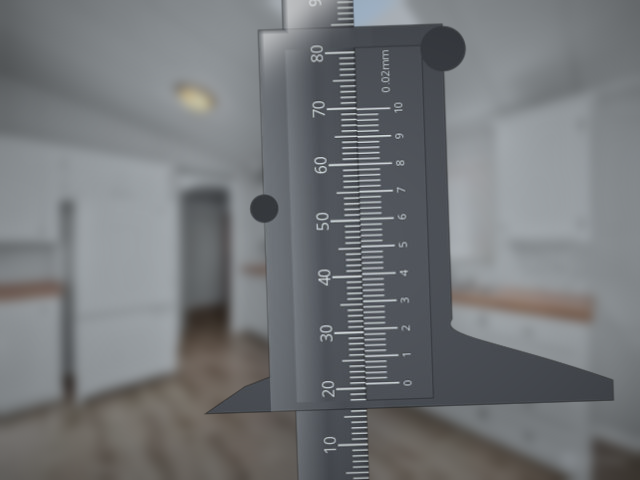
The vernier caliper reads 20.8 mm
